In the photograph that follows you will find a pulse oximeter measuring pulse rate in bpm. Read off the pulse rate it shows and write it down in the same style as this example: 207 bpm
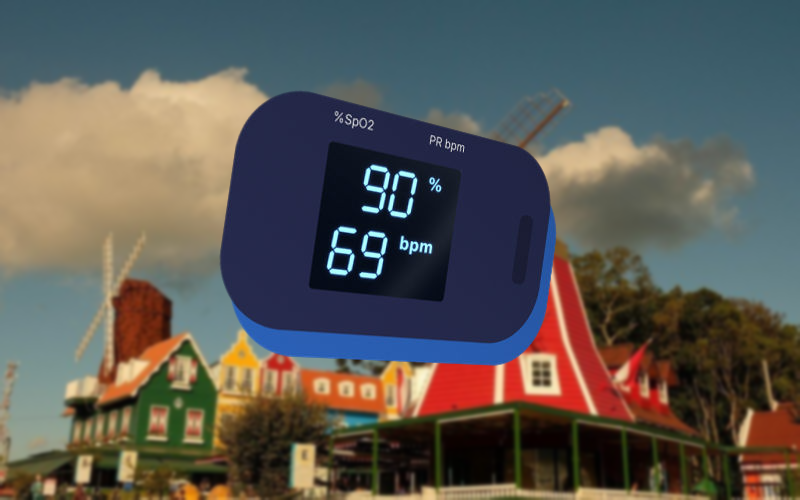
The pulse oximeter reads 69 bpm
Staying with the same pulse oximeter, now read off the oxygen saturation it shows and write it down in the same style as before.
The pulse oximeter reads 90 %
